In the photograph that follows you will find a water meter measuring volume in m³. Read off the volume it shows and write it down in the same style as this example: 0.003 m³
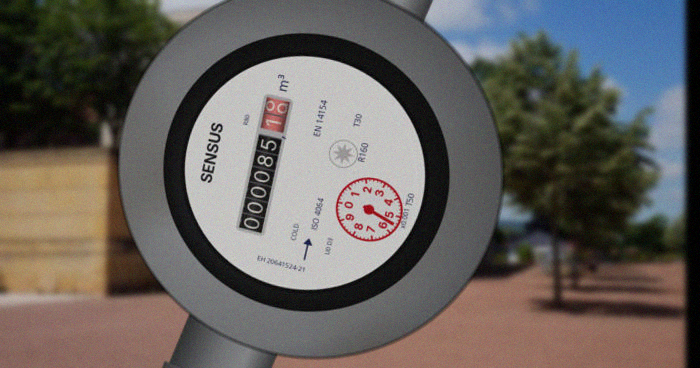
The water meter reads 85.185 m³
